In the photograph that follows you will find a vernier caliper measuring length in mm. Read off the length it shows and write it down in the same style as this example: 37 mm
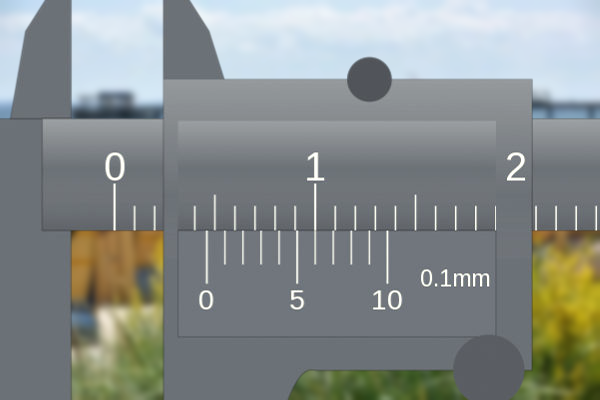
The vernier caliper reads 4.6 mm
